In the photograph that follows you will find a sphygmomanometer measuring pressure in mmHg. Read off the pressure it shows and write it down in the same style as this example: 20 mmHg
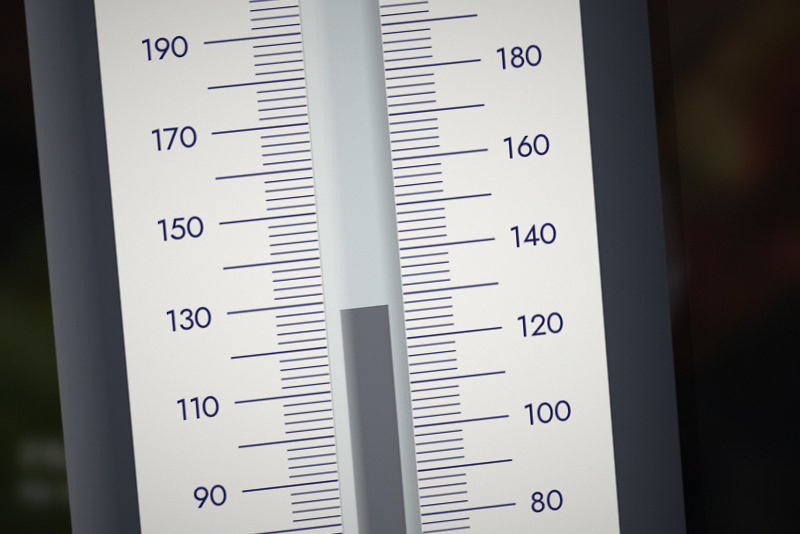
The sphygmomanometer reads 128 mmHg
